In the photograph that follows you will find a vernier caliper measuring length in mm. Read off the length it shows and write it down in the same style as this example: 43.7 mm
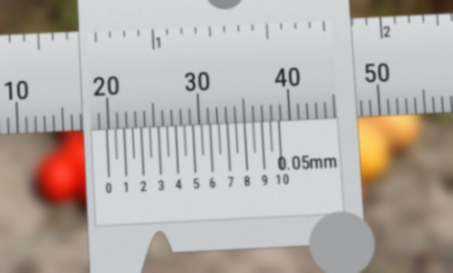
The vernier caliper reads 19.8 mm
